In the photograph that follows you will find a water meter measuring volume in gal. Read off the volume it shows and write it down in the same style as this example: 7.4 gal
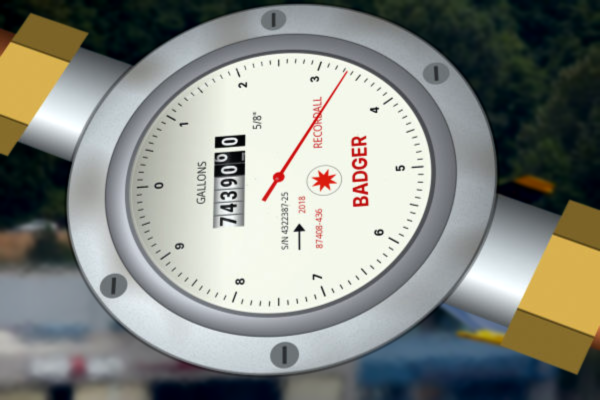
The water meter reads 7439063.3 gal
